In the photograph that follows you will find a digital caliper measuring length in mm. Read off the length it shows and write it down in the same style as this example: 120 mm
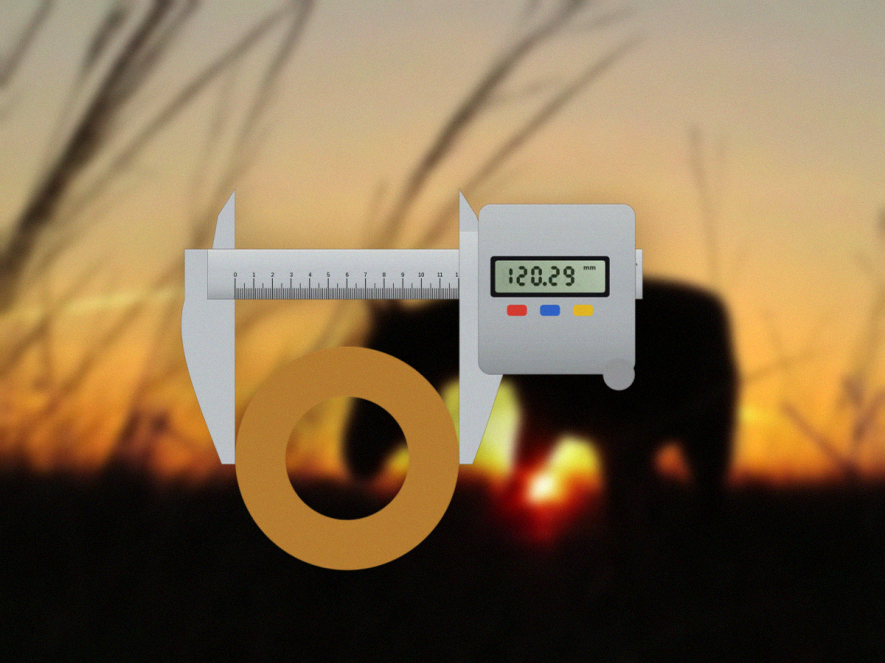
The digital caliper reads 120.29 mm
